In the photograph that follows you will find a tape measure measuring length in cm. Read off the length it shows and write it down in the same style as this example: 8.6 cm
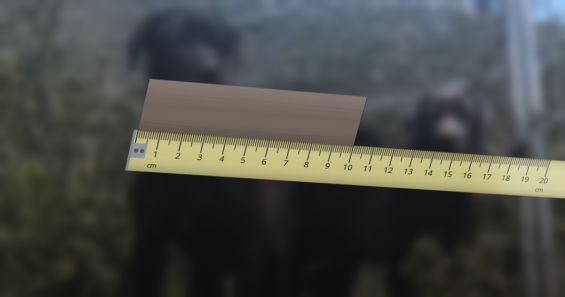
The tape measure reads 10 cm
